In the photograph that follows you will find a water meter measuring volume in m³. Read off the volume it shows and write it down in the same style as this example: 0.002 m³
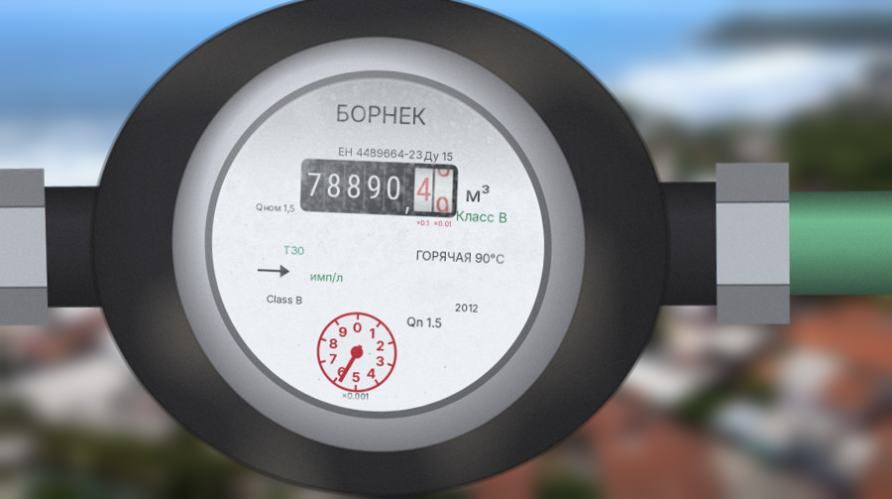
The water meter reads 78890.485 m³
